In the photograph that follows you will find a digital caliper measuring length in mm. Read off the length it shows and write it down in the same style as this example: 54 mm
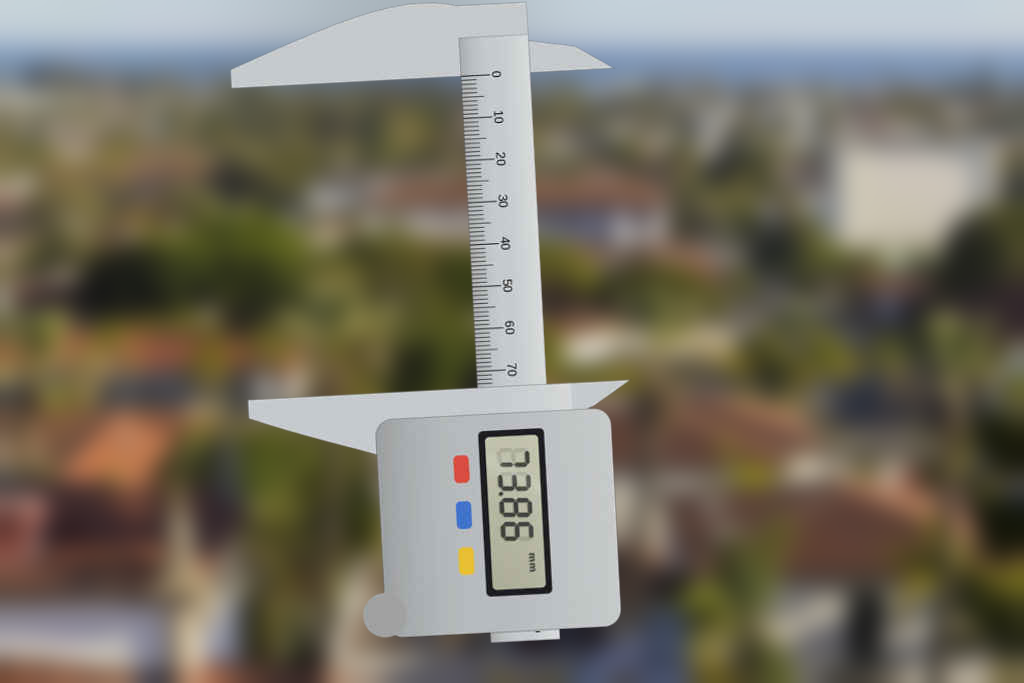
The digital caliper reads 73.86 mm
